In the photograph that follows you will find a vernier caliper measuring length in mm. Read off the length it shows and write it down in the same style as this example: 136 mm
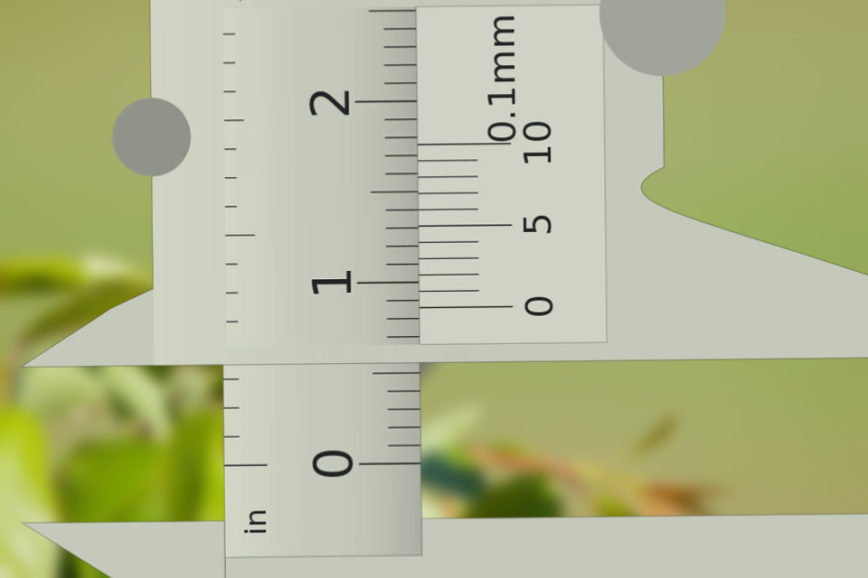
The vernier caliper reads 8.6 mm
